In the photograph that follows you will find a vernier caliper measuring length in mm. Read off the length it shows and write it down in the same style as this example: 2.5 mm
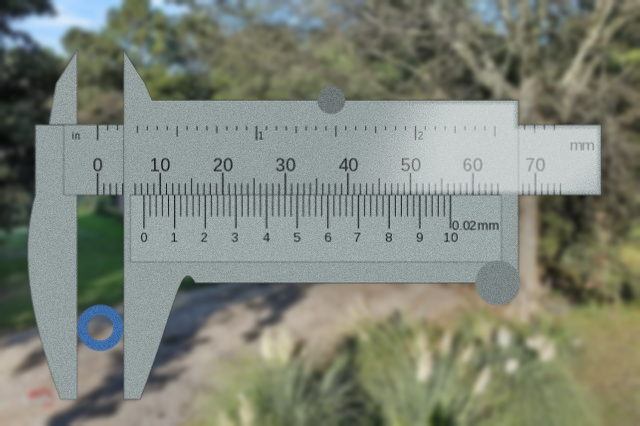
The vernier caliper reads 7.4 mm
